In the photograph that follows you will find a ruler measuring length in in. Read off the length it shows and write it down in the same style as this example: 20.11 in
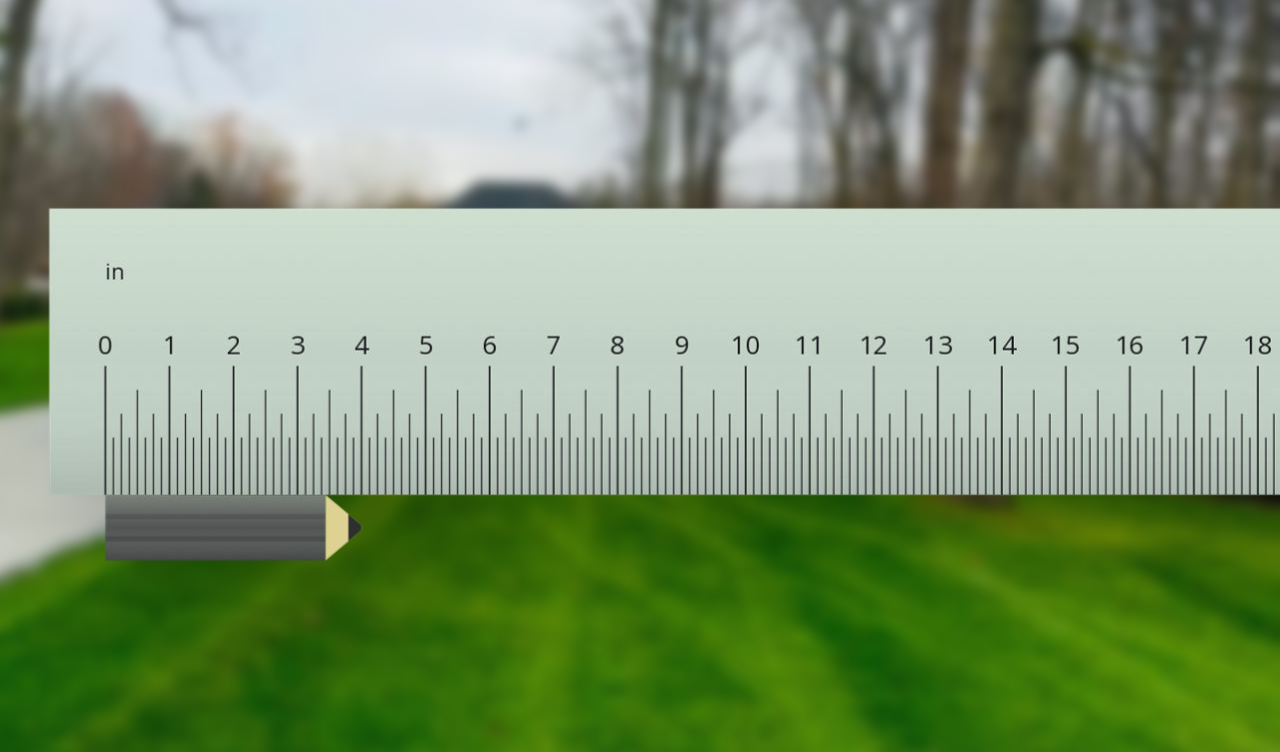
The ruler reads 4 in
